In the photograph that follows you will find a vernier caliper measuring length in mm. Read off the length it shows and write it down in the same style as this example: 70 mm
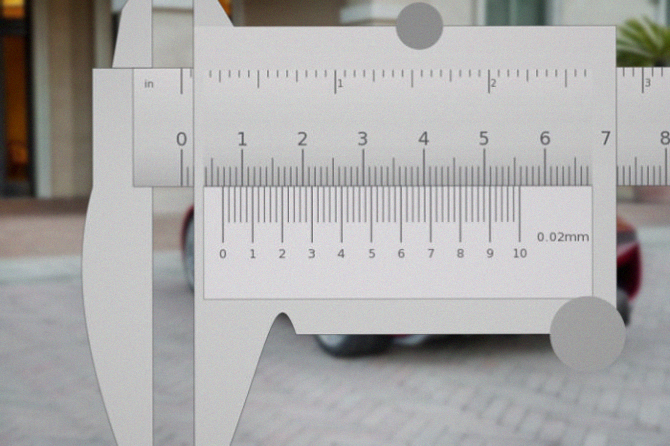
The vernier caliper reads 6.8 mm
